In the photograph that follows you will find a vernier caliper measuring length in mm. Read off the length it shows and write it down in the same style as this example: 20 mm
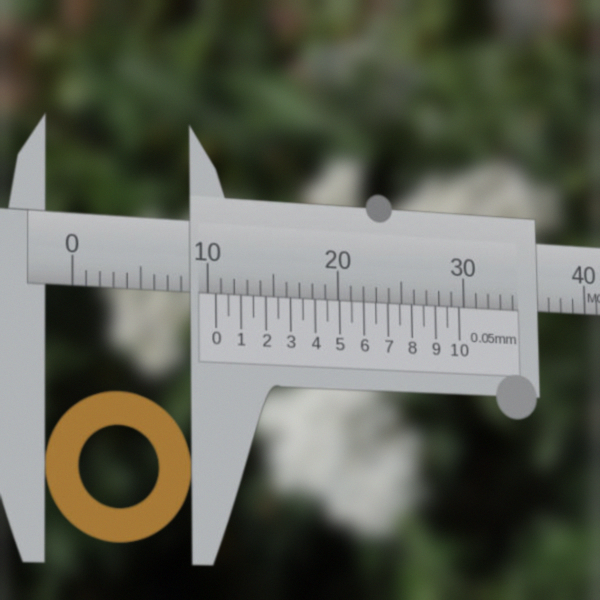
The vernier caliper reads 10.6 mm
